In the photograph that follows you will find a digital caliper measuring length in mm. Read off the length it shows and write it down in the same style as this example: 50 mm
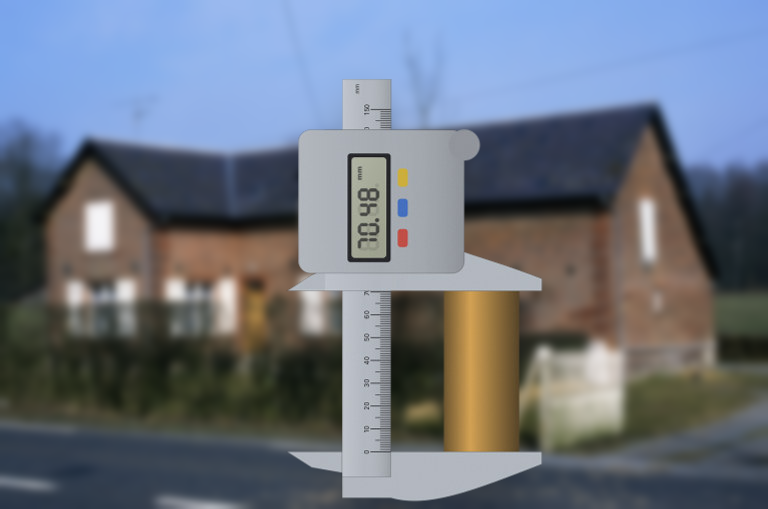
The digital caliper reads 70.48 mm
